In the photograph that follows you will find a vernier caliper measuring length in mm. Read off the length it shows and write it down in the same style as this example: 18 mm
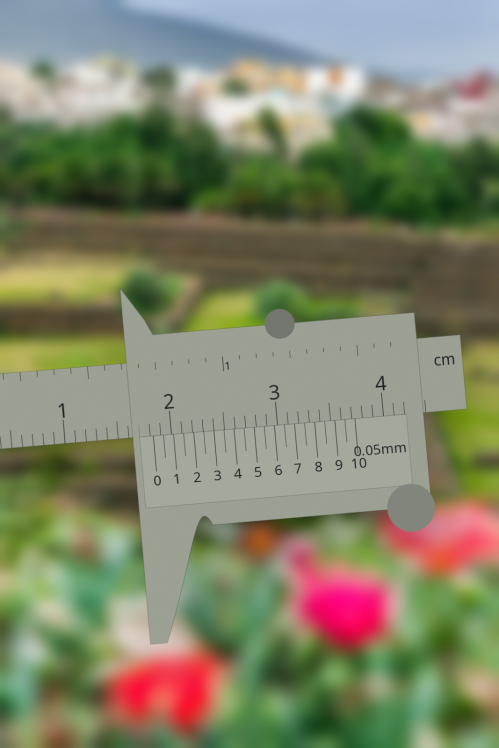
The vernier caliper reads 18.3 mm
